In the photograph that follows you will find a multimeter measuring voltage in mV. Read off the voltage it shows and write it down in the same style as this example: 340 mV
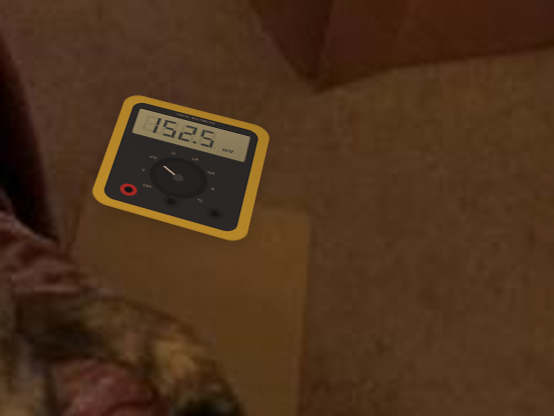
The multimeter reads 152.5 mV
